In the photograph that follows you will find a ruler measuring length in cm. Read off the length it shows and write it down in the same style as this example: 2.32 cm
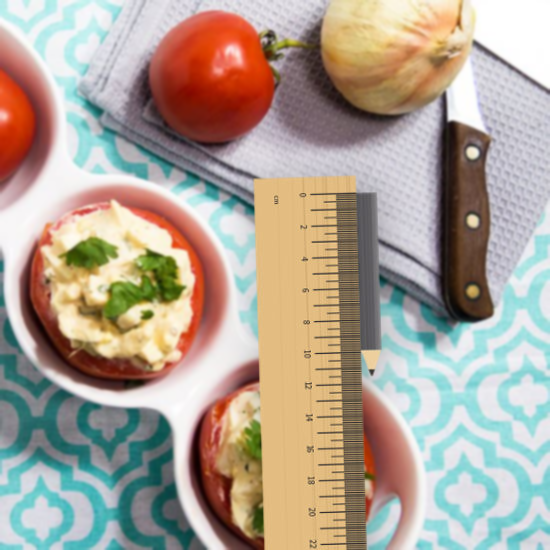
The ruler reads 11.5 cm
